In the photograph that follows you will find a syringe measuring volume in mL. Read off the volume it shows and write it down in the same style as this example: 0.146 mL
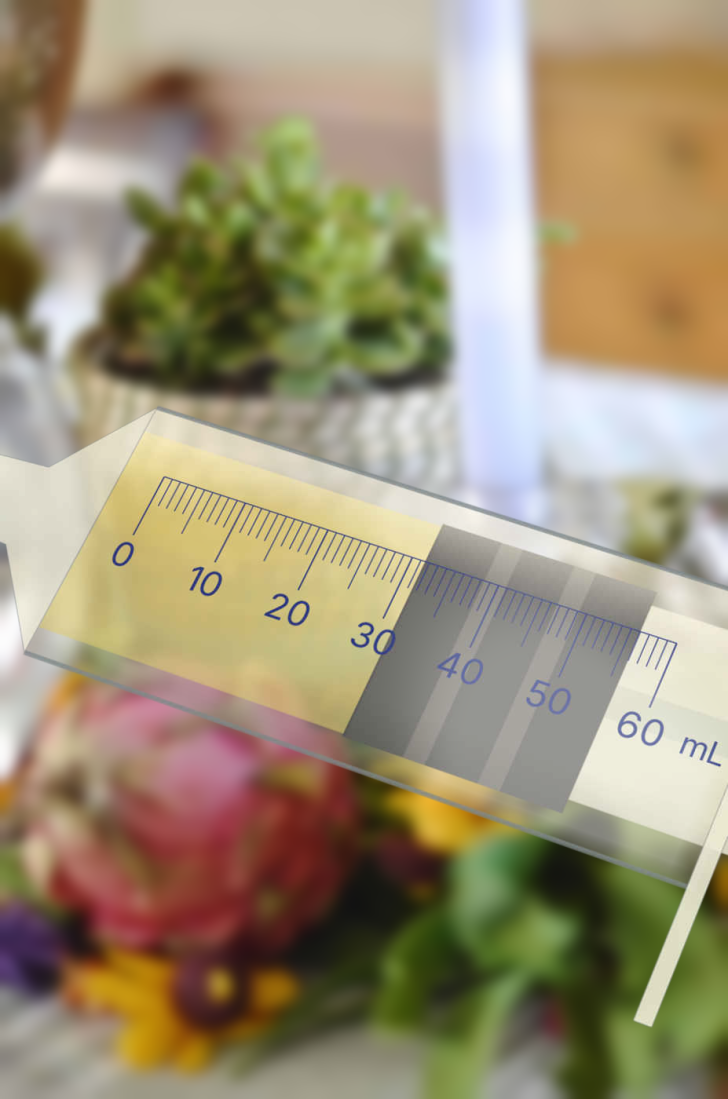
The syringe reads 31.5 mL
